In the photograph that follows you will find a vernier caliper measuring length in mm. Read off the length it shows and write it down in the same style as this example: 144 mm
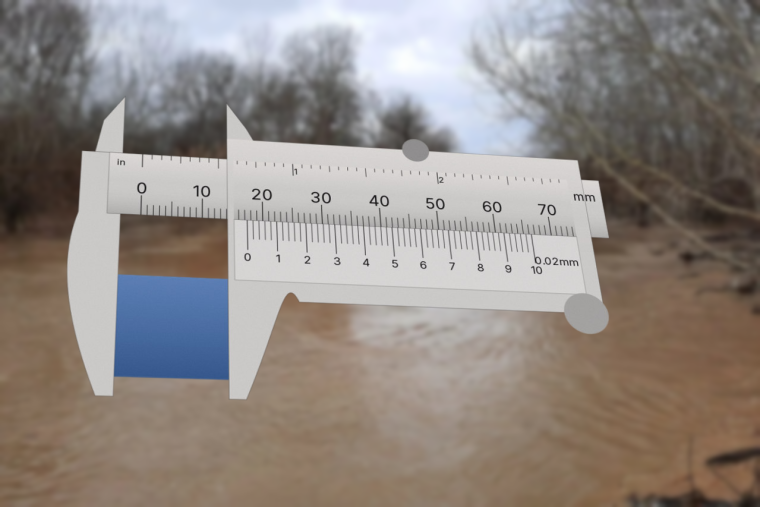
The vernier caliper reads 17.4 mm
